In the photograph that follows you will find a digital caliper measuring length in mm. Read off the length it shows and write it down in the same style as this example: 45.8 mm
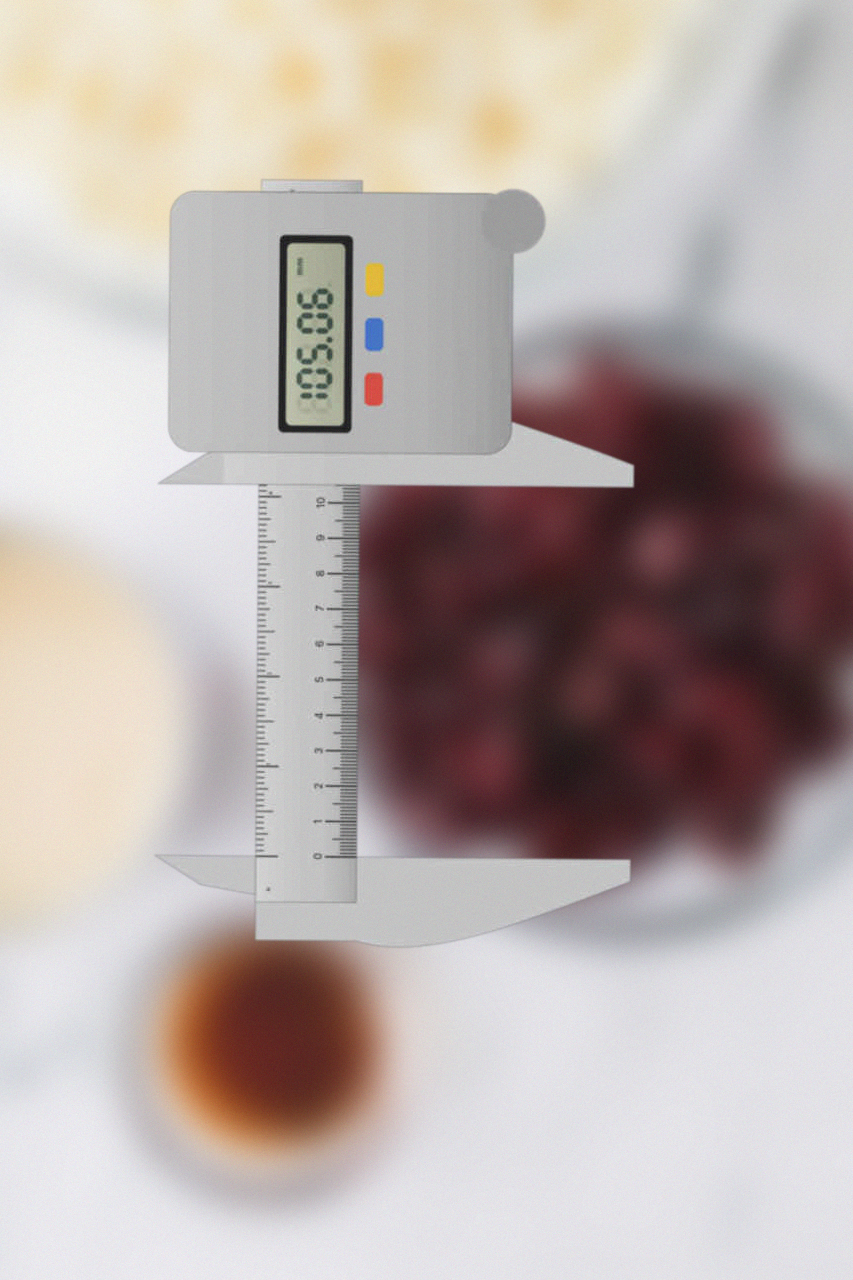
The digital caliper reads 105.06 mm
